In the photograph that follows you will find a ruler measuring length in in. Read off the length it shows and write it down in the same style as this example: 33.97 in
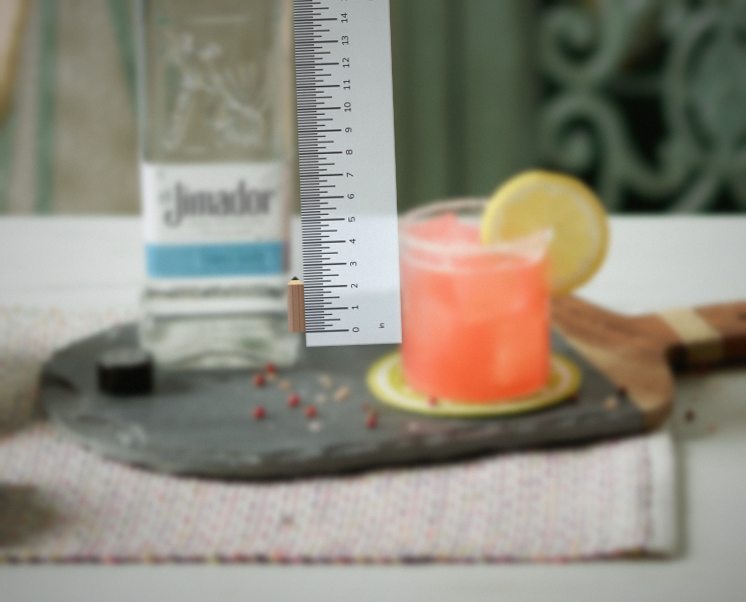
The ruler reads 2.5 in
